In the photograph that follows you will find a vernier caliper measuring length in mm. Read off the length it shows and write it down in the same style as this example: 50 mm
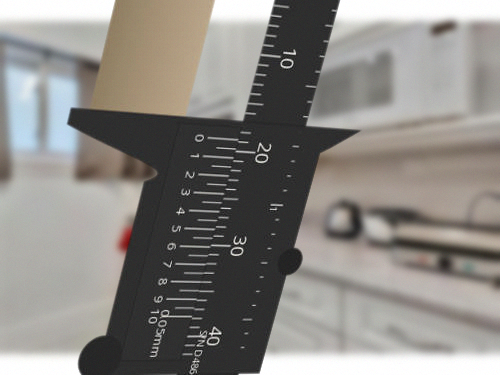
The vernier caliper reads 18.8 mm
